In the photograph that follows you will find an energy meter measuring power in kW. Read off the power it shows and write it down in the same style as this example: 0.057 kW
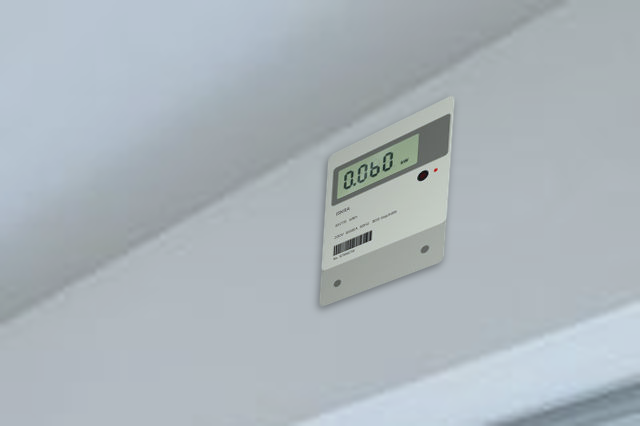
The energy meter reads 0.060 kW
